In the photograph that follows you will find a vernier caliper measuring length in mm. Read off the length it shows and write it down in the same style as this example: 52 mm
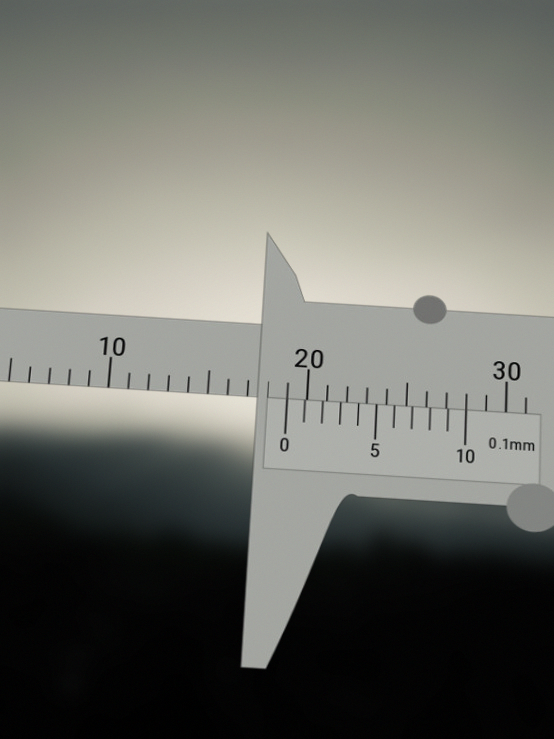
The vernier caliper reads 19.0 mm
